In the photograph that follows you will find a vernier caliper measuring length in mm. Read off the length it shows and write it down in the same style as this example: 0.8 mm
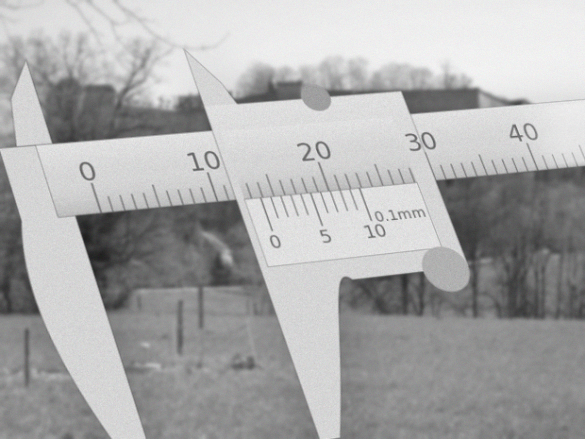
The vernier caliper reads 13.8 mm
